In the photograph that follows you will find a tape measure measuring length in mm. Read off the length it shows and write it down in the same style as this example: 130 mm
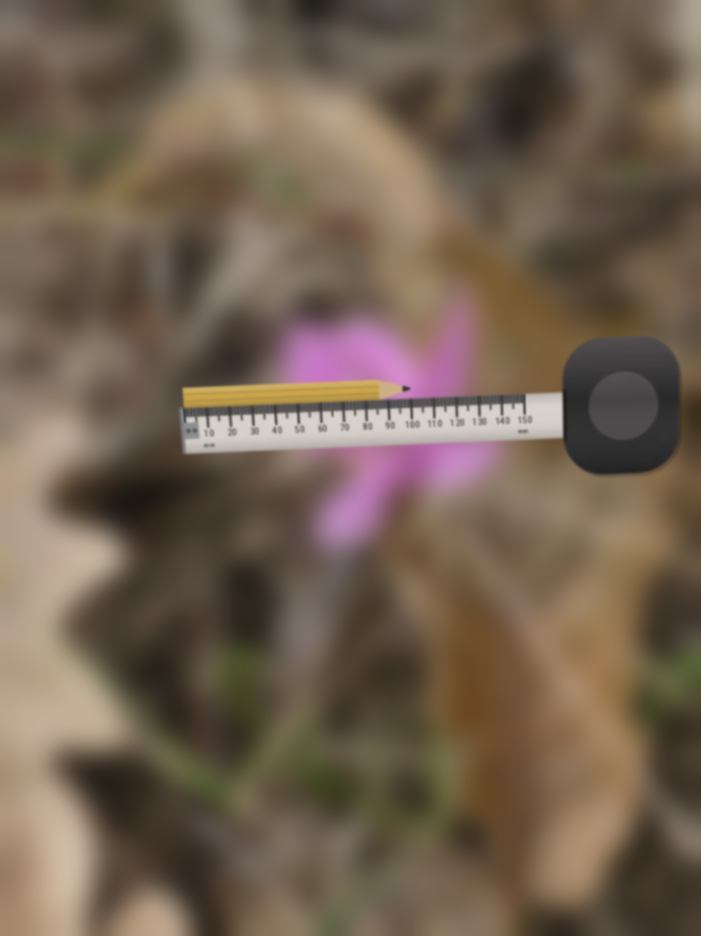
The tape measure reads 100 mm
